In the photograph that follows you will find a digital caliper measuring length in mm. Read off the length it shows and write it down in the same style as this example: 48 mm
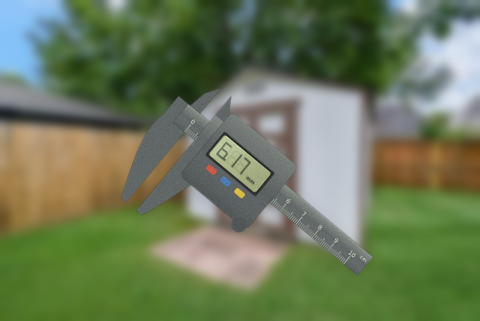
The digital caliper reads 6.17 mm
